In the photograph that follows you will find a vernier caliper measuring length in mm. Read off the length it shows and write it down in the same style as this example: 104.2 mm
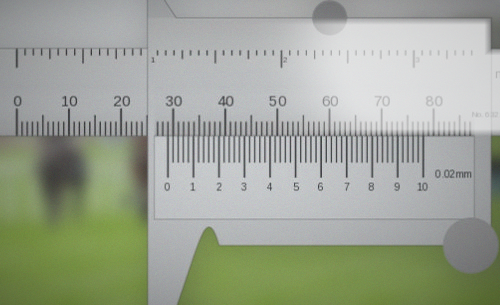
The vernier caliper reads 29.0 mm
